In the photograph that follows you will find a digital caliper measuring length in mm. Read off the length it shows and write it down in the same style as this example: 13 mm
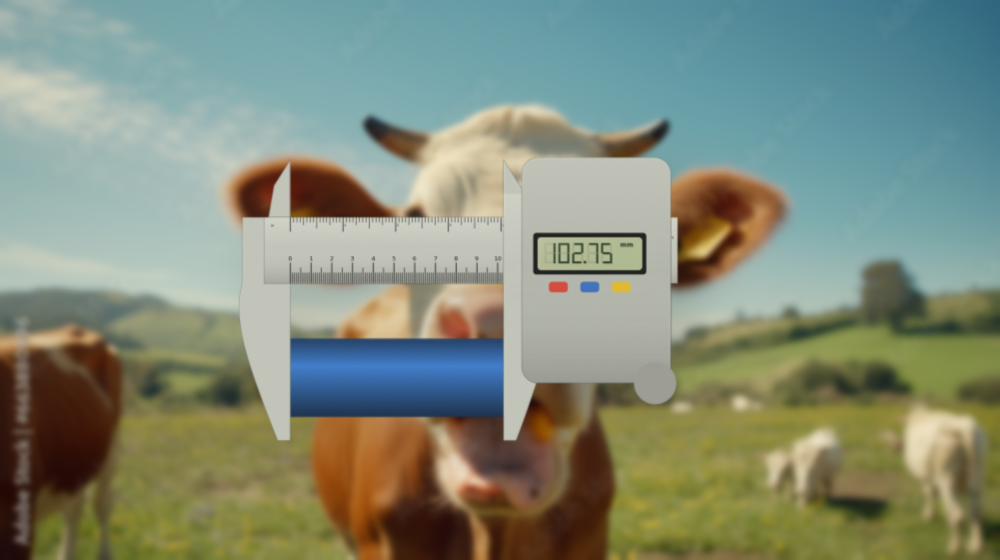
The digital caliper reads 102.75 mm
